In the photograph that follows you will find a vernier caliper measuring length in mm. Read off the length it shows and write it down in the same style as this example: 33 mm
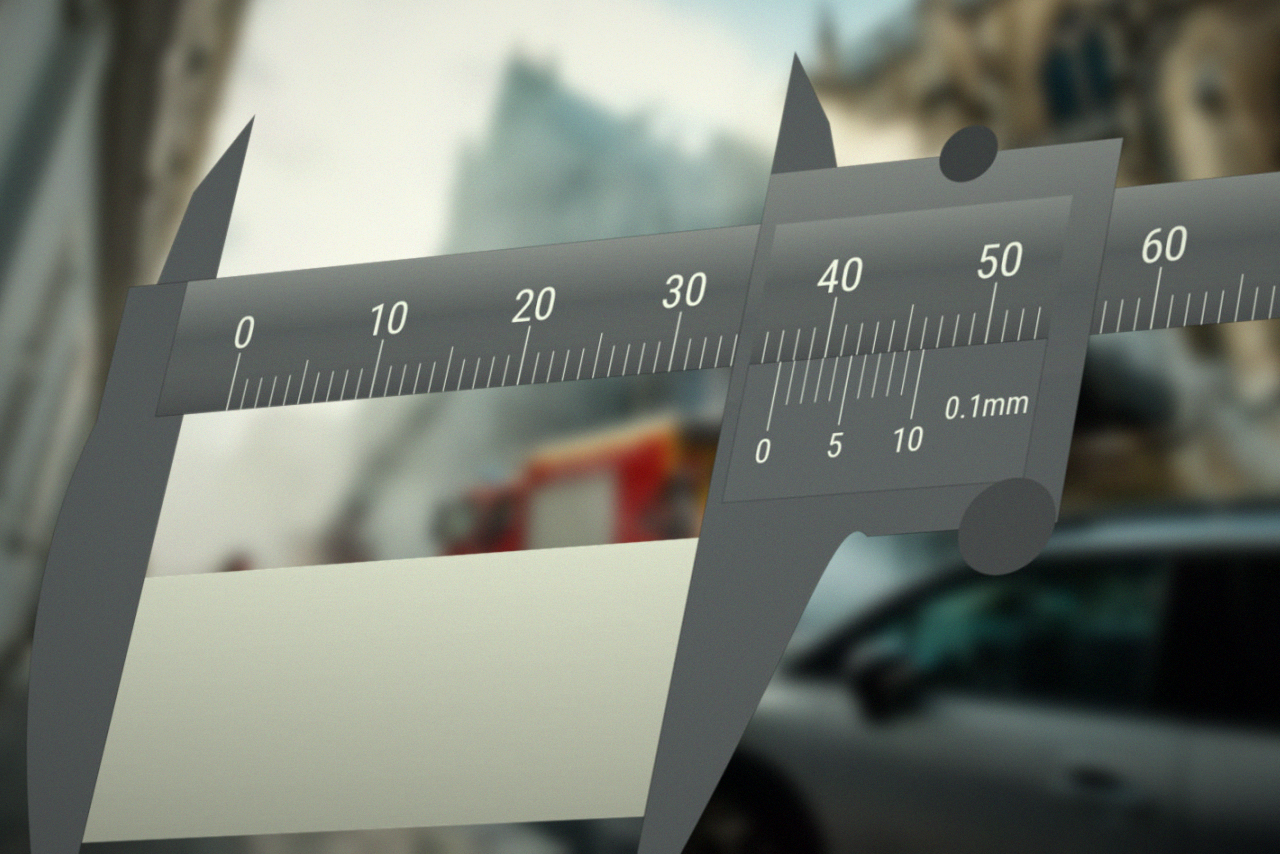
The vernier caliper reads 37.2 mm
